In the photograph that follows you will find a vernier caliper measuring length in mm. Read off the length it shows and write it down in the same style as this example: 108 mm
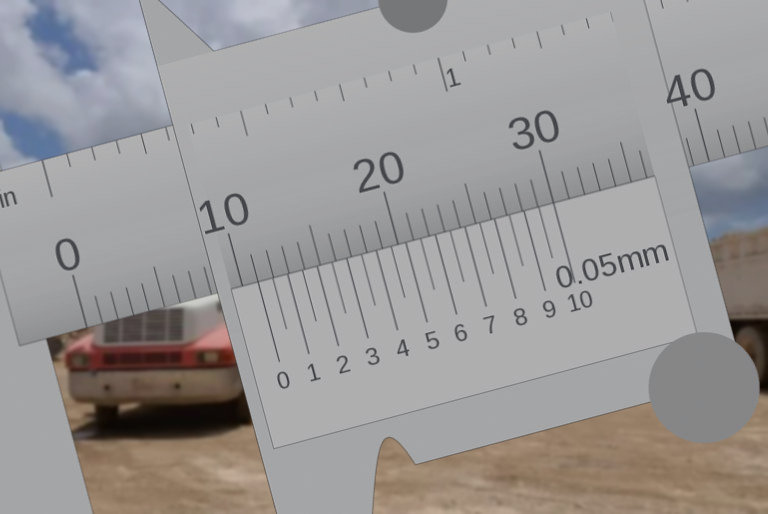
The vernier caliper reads 11.0 mm
